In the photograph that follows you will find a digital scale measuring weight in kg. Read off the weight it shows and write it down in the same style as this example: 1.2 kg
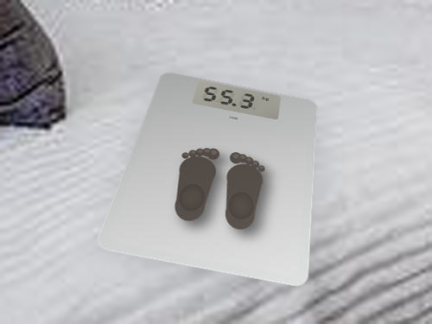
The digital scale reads 55.3 kg
